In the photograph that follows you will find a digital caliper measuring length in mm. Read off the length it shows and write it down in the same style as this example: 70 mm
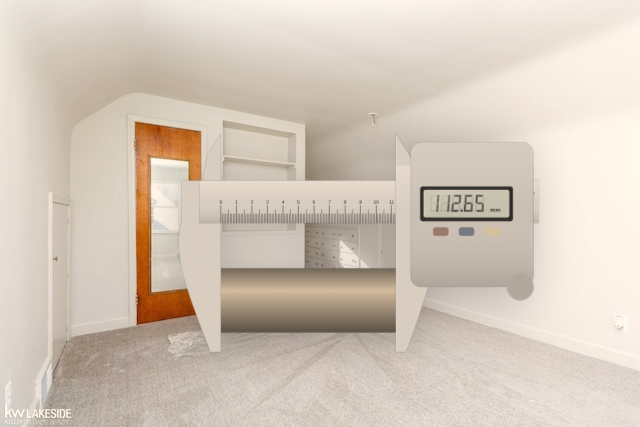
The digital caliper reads 112.65 mm
